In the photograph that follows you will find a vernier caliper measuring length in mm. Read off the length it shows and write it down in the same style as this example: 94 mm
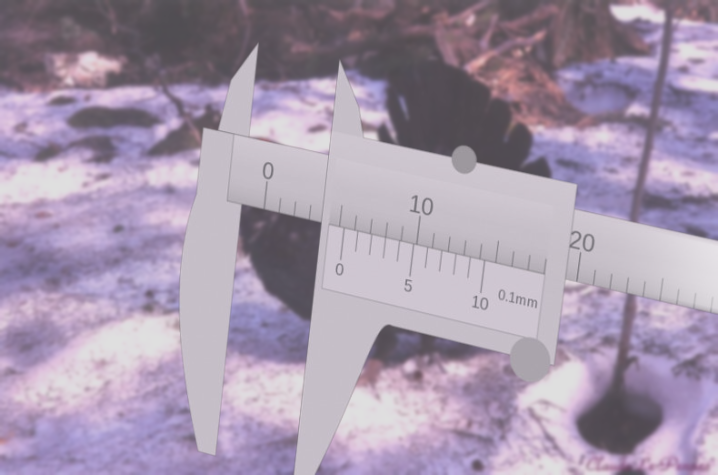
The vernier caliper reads 5.3 mm
